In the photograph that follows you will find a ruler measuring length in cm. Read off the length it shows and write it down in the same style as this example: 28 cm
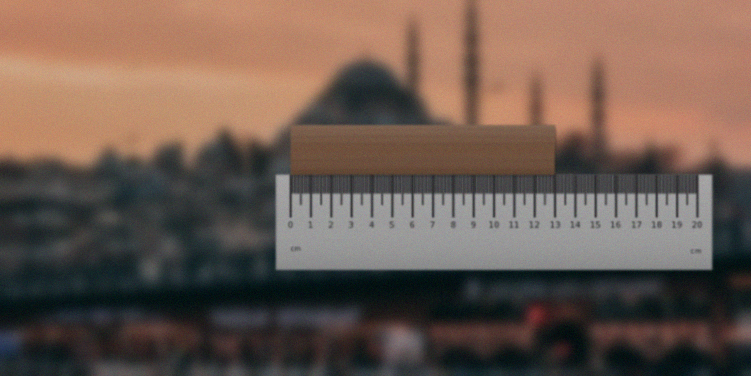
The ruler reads 13 cm
